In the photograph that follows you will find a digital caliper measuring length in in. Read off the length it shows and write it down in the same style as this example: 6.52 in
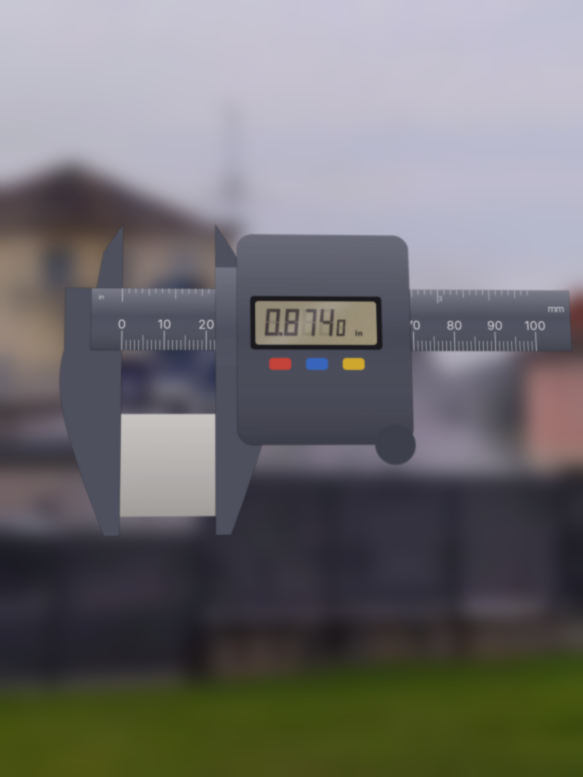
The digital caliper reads 0.8740 in
